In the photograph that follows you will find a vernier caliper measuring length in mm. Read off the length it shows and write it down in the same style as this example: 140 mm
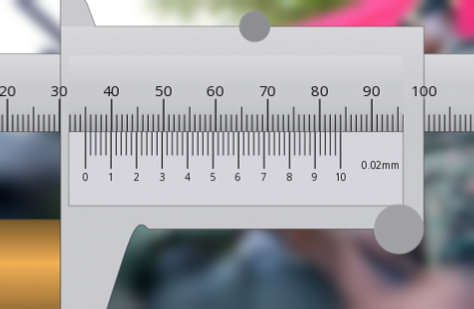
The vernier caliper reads 35.0 mm
